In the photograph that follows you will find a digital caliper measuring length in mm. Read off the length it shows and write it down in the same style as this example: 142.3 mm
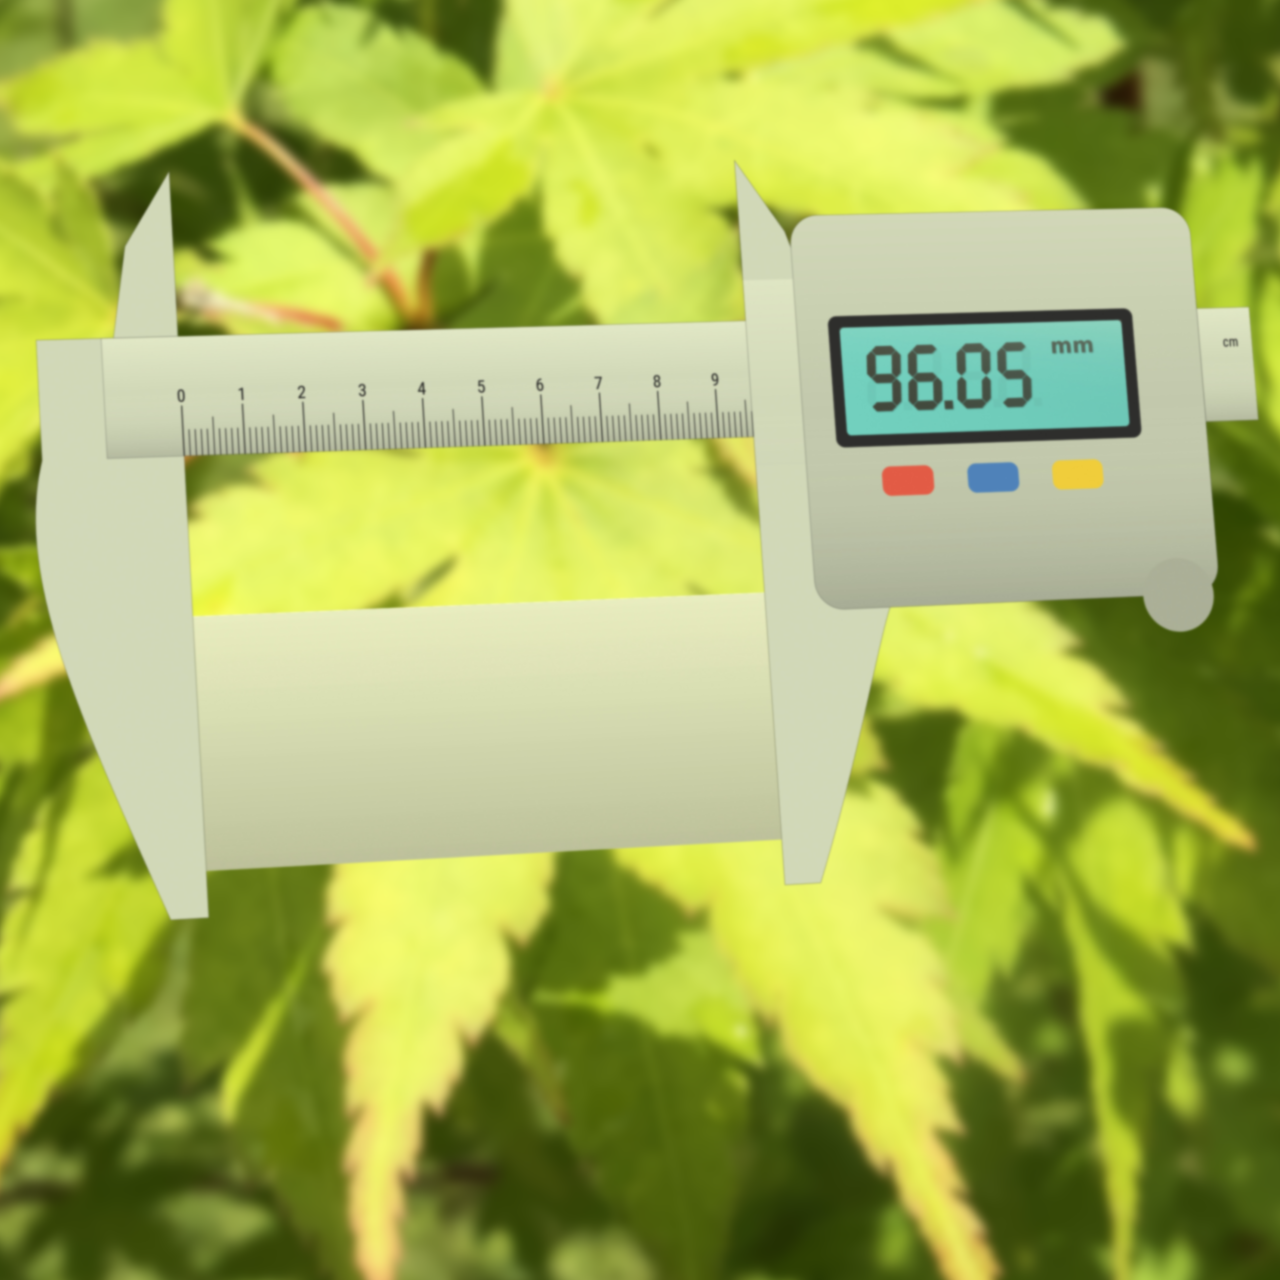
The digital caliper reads 96.05 mm
